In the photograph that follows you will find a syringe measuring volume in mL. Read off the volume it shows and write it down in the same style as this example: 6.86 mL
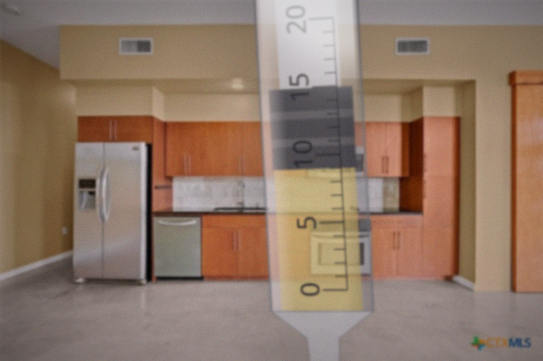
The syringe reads 9 mL
